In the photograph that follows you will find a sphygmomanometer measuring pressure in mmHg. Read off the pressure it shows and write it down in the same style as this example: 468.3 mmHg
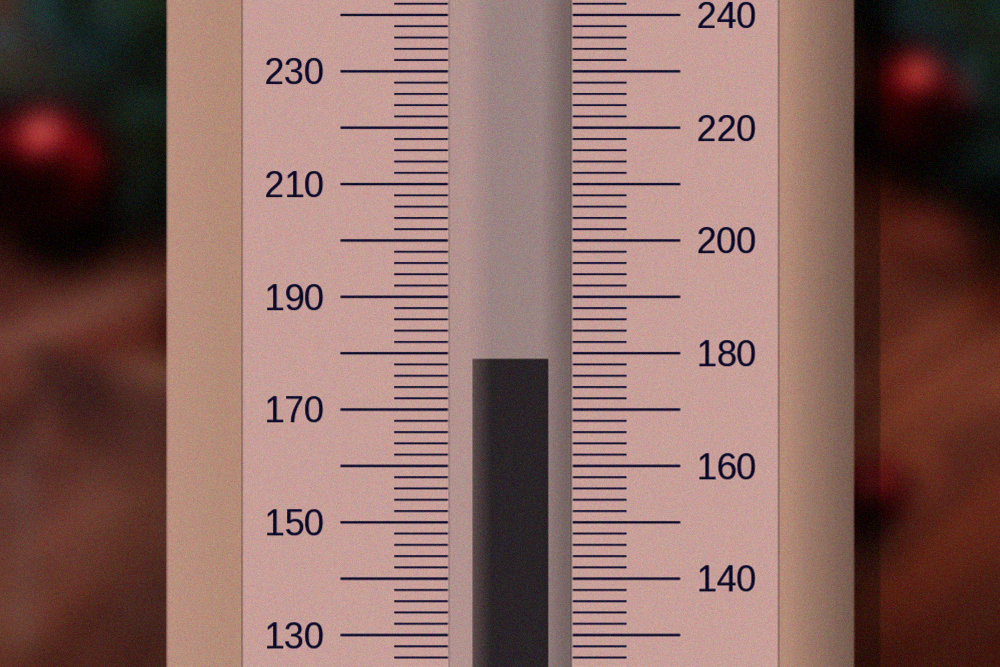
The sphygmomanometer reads 179 mmHg
